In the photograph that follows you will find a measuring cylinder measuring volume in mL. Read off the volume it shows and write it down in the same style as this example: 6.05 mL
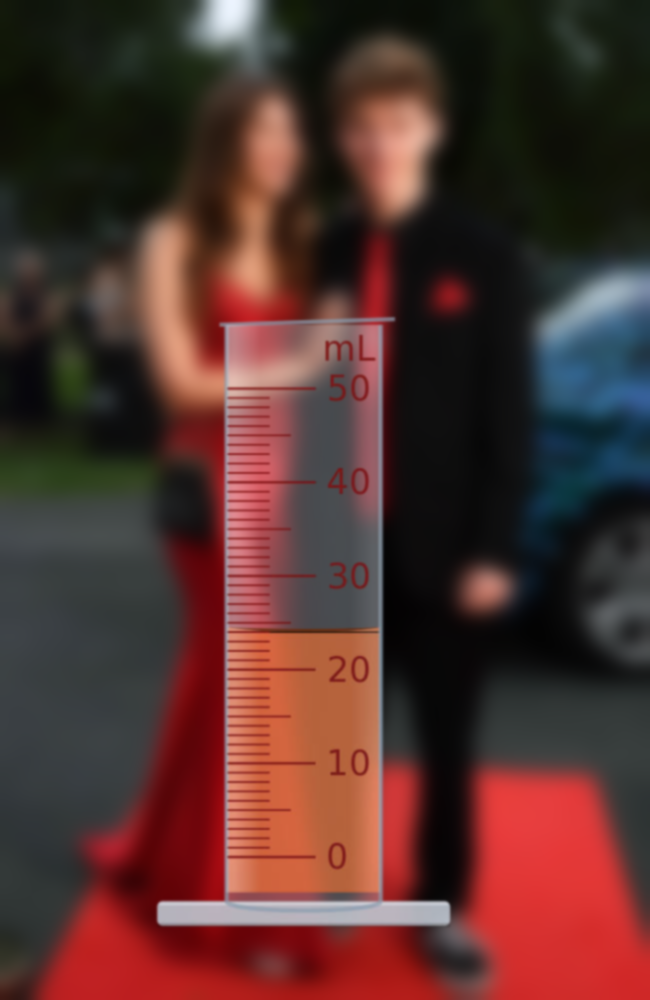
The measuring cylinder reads 24 mL
